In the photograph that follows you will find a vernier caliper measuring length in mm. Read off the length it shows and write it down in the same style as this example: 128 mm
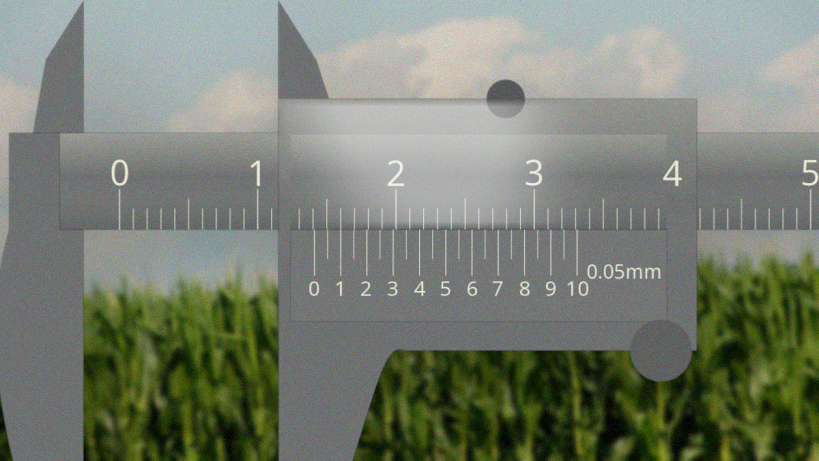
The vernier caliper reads 14.1 mm
